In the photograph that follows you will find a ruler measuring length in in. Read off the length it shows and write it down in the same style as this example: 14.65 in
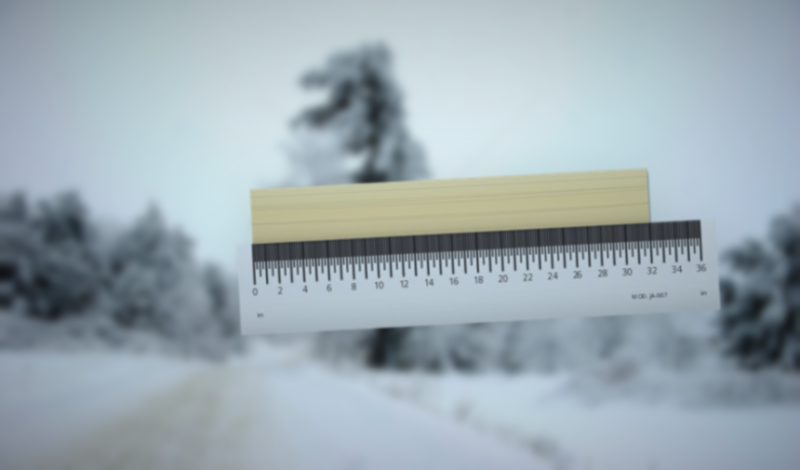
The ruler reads 32 in
